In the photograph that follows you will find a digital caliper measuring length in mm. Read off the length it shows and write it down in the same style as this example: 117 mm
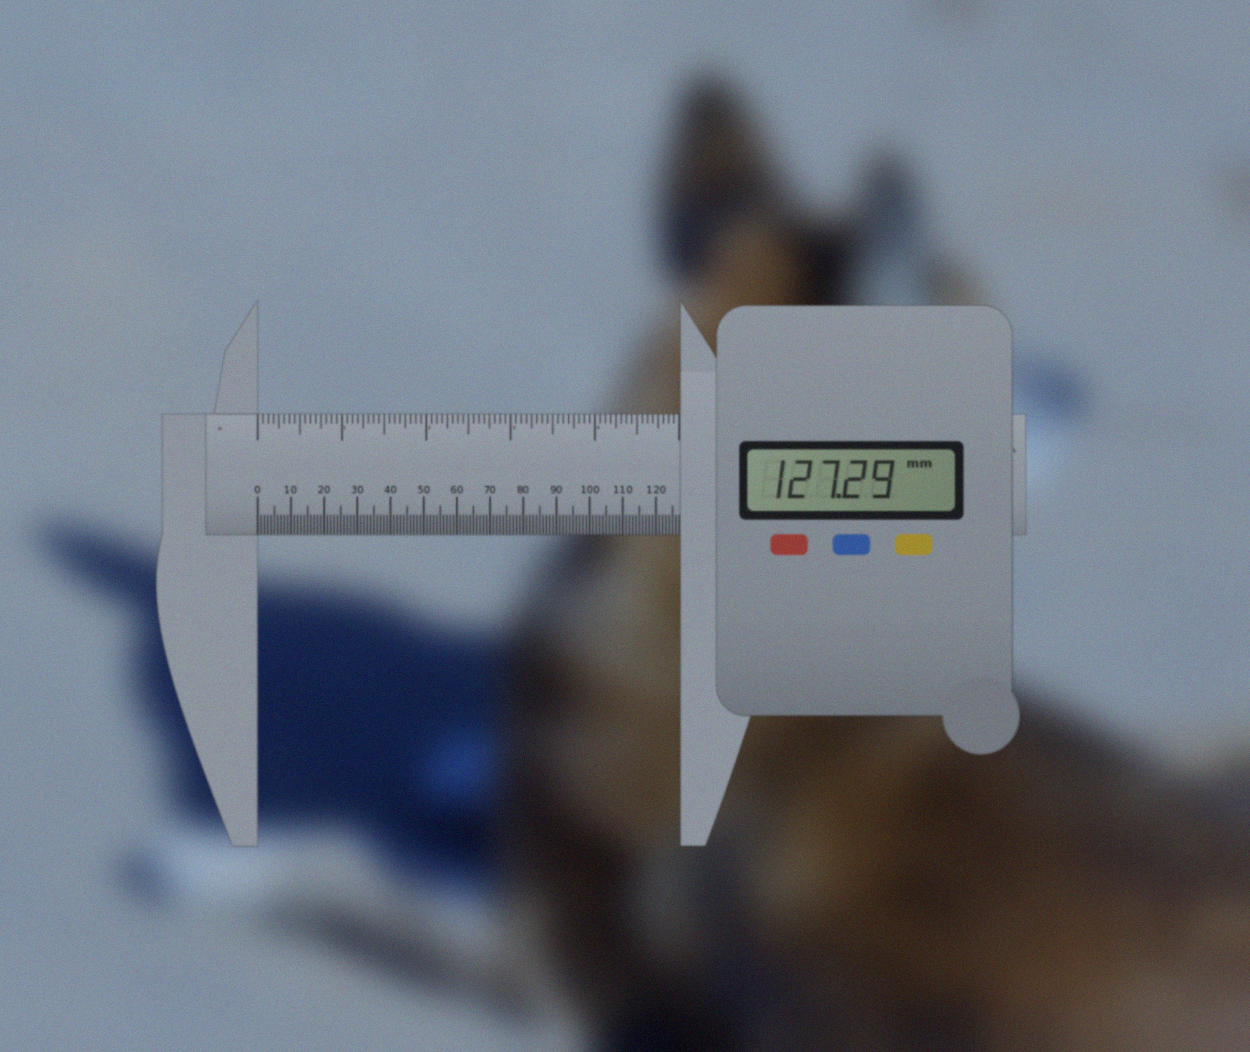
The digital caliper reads 127.29 mm
